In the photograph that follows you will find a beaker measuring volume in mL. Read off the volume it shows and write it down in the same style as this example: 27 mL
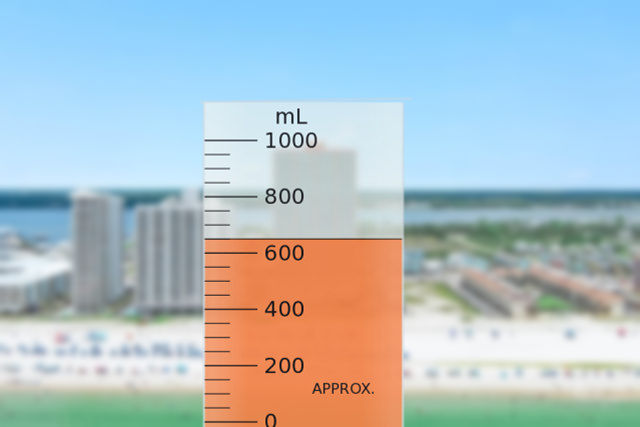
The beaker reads 650 mL
